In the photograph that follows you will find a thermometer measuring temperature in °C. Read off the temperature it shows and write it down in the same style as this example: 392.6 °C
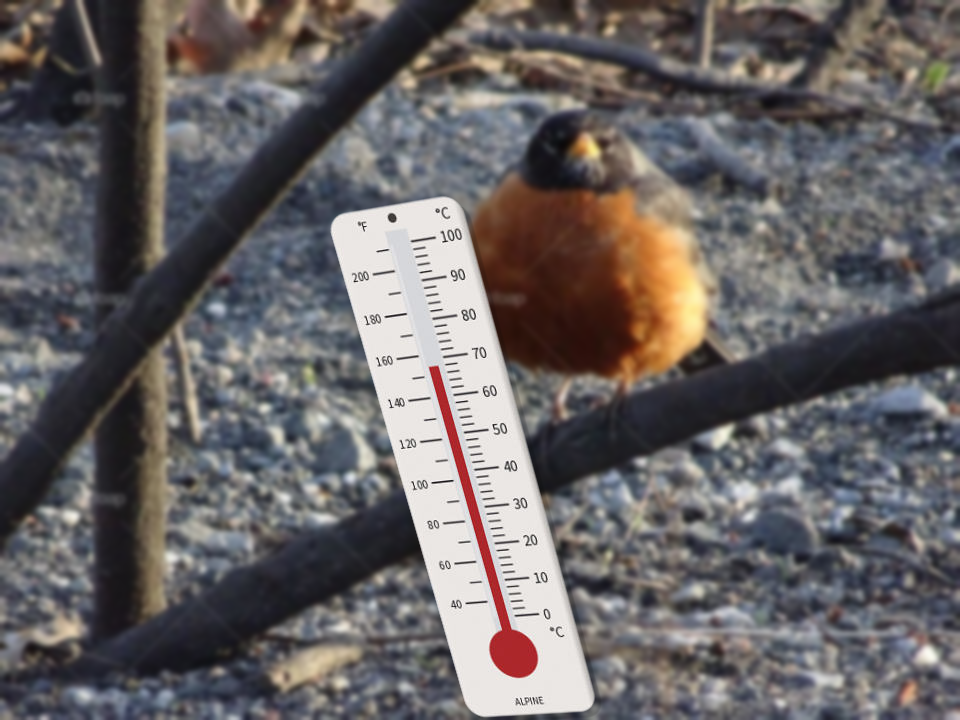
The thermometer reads 68 °C
